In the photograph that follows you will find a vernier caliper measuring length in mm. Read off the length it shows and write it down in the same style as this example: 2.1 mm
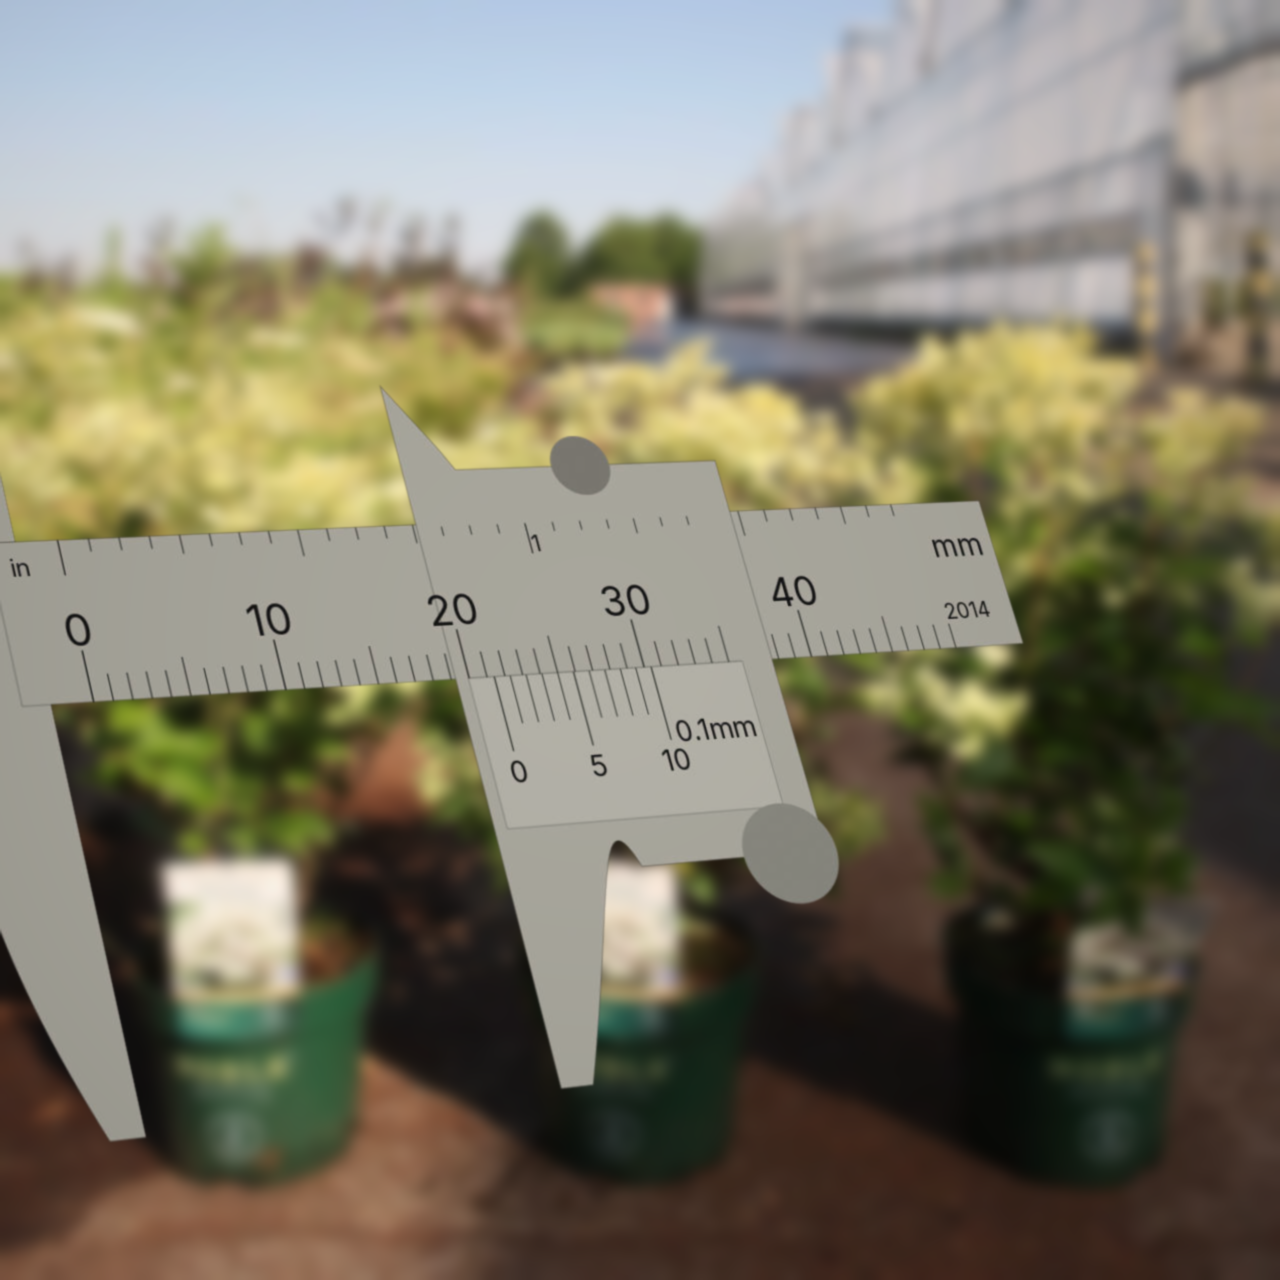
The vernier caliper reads 21.4 mm
